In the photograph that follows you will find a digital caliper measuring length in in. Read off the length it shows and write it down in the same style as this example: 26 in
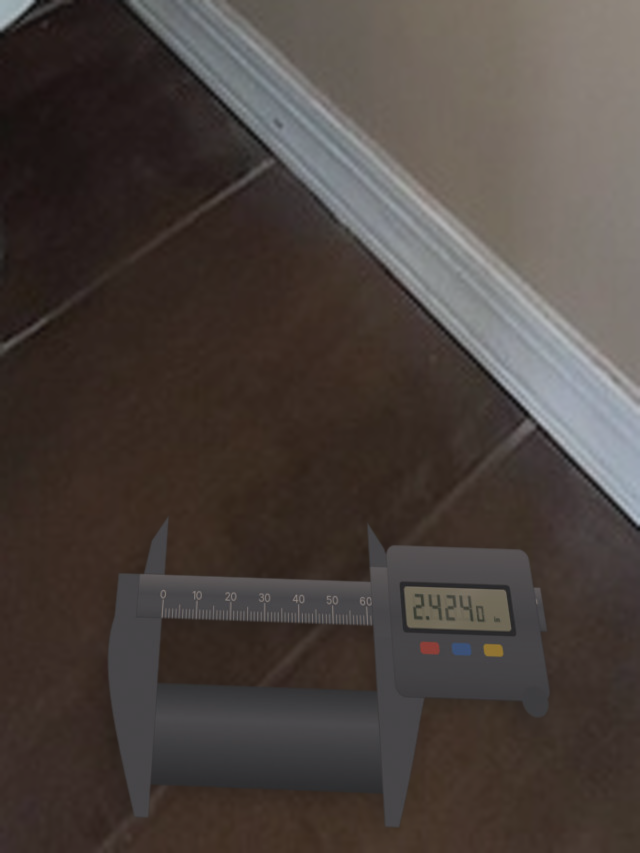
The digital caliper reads 2.4240 in
